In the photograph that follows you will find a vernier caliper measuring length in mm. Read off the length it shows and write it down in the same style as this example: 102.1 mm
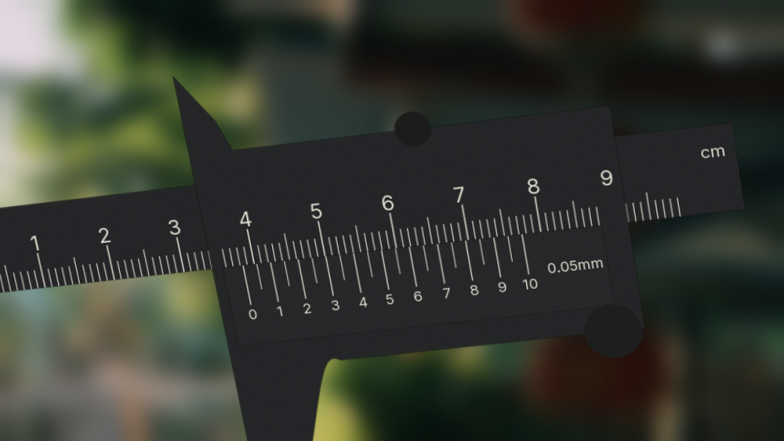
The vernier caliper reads 38.4 mm
